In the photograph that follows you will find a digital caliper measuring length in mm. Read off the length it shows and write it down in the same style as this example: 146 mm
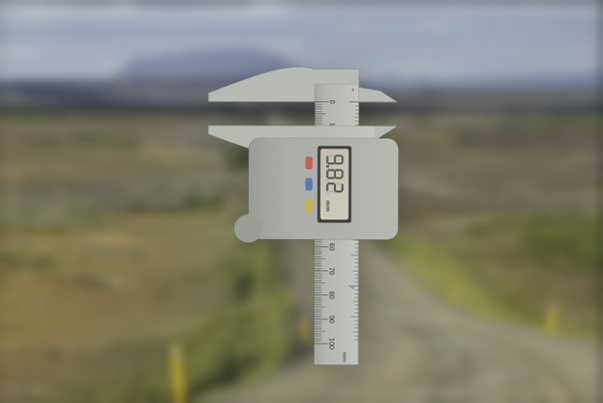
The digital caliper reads 9.82 mm
